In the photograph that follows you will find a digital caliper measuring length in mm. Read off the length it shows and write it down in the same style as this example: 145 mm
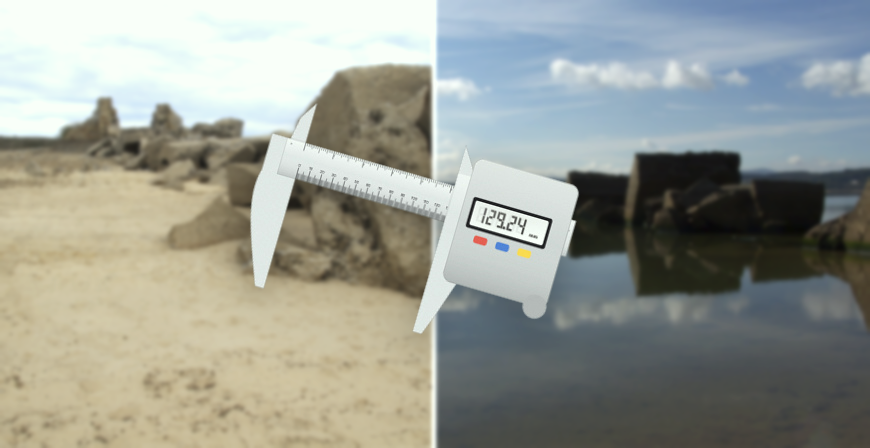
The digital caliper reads 129.24 mm
